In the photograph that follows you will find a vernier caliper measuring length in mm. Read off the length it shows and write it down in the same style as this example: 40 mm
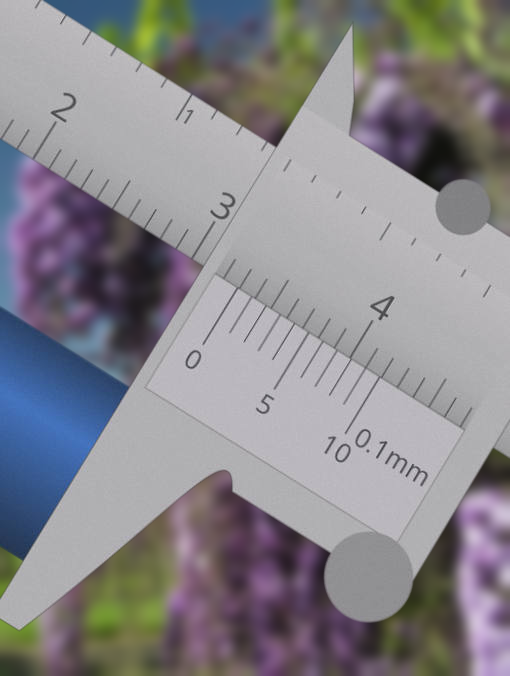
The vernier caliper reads 32.9 mm
